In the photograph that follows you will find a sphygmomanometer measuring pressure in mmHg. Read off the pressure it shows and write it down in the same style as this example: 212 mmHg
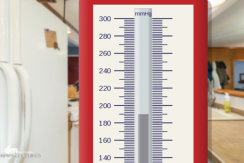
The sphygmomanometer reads 190 mmHg
